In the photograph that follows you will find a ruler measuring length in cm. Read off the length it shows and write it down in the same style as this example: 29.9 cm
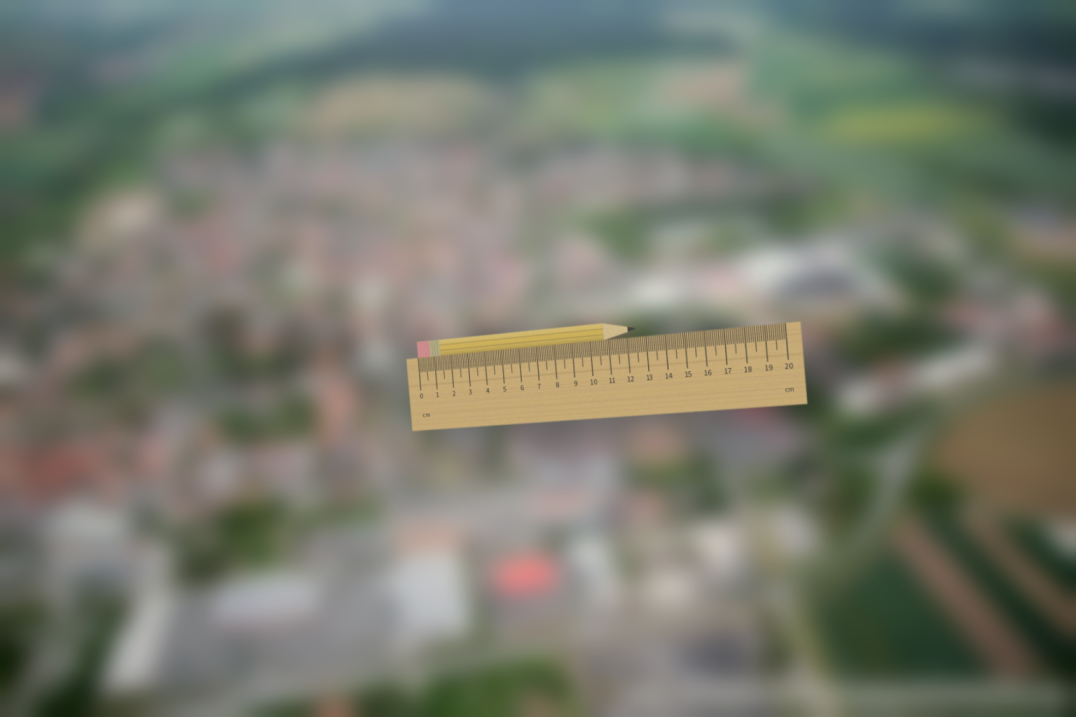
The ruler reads 12.5 cm
